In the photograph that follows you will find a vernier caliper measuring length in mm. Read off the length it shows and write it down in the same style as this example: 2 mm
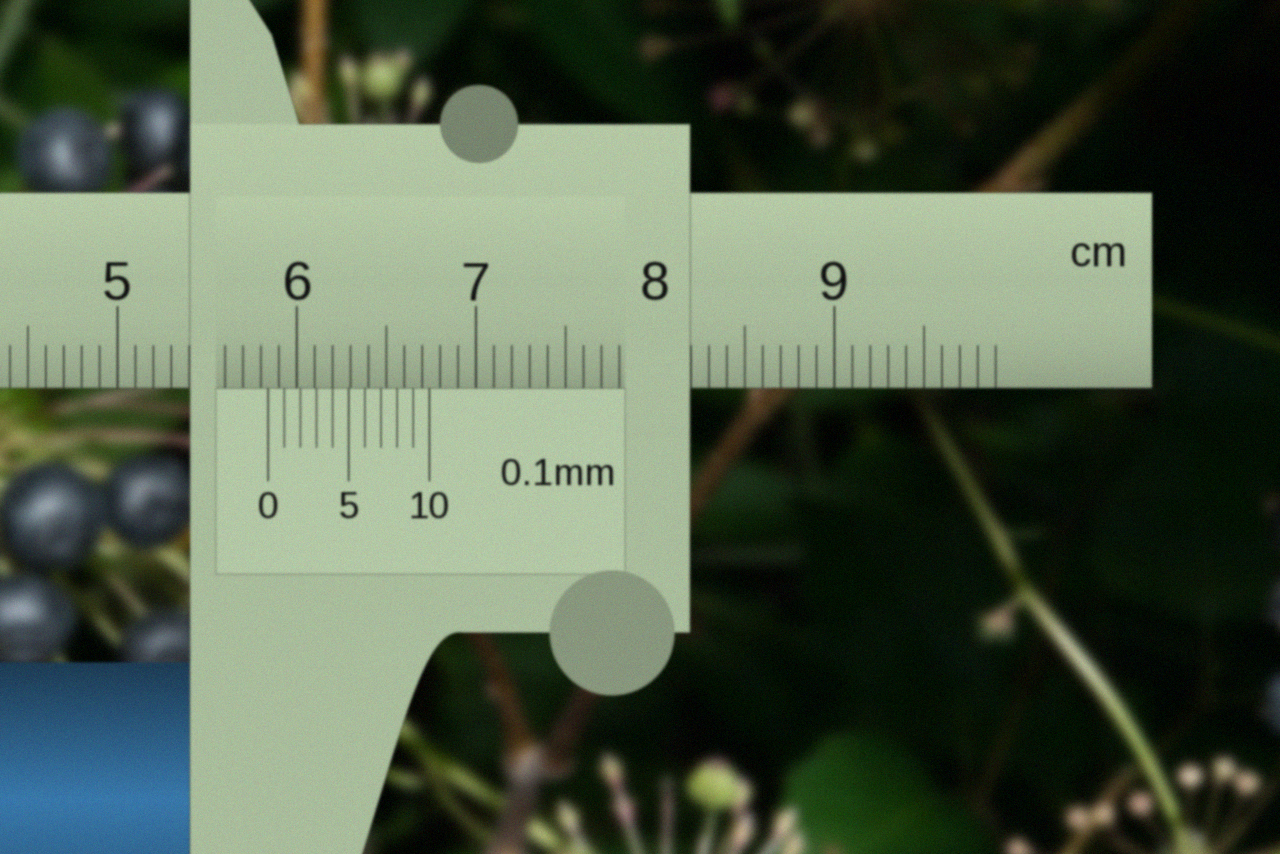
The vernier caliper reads 58.4 mm
